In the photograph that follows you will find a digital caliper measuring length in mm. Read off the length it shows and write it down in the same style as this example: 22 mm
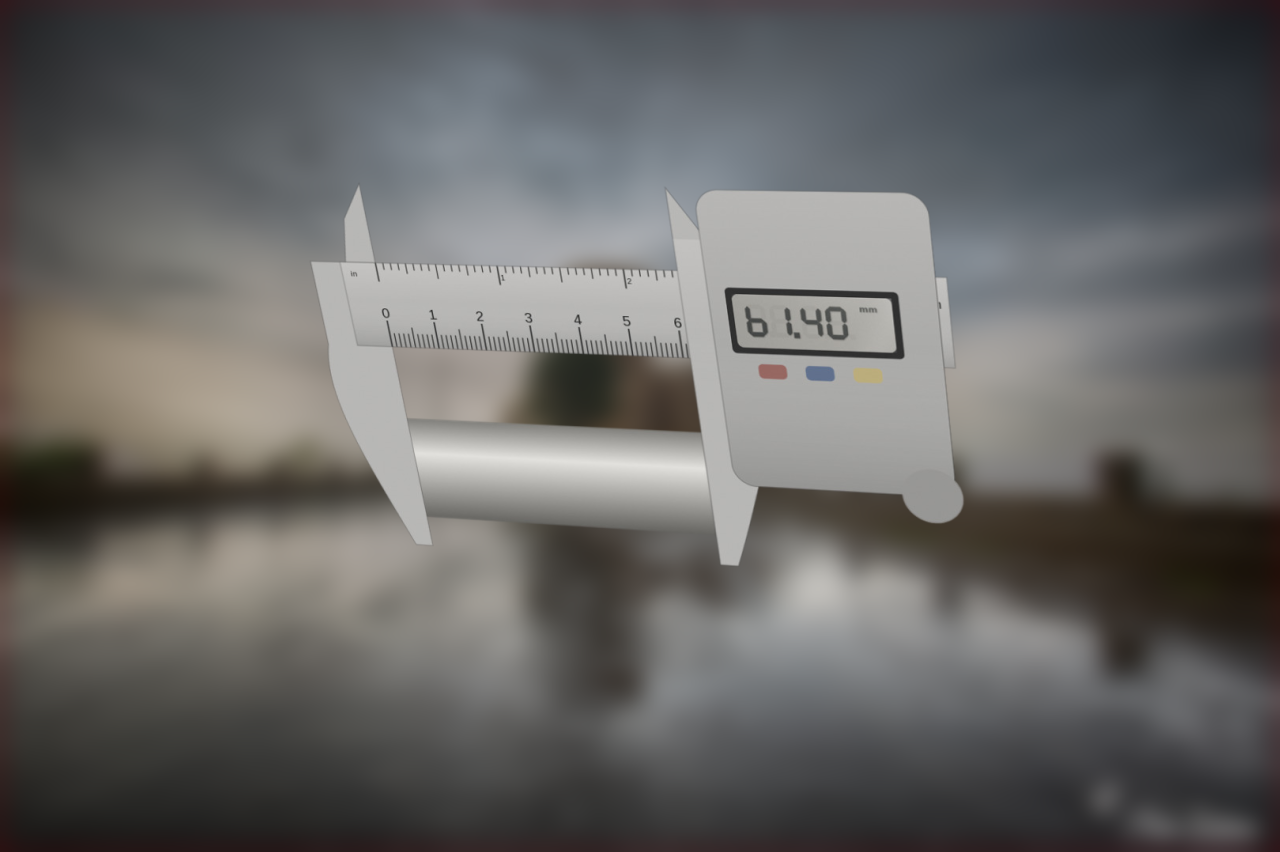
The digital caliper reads 61.40 mm
